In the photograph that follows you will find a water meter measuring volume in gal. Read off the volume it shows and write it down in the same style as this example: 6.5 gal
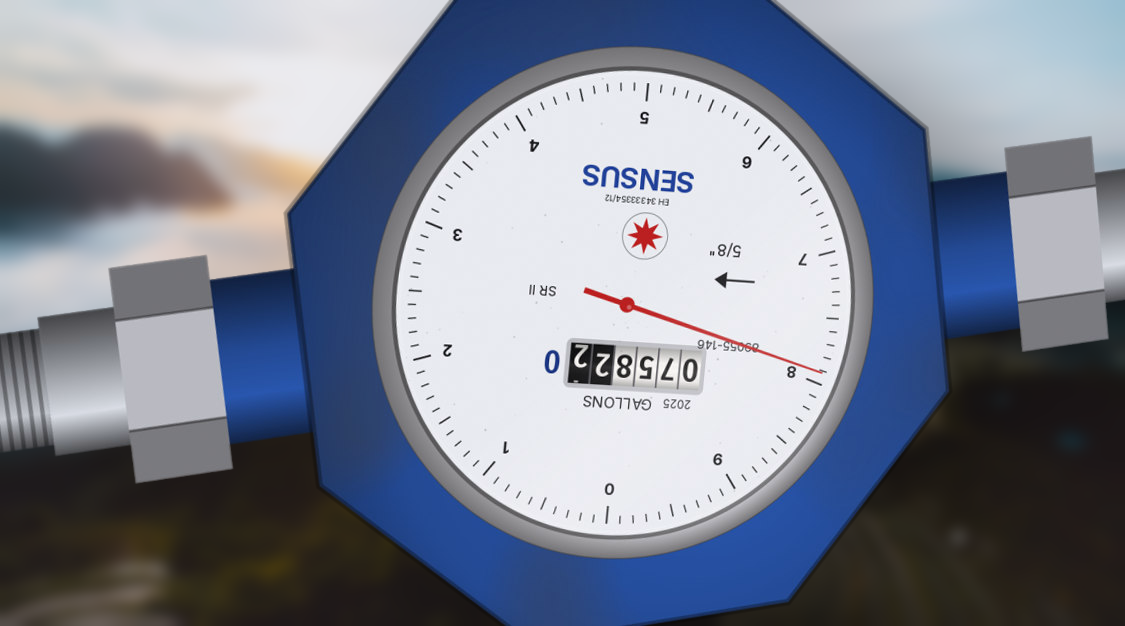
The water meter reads 758217.9 gal
